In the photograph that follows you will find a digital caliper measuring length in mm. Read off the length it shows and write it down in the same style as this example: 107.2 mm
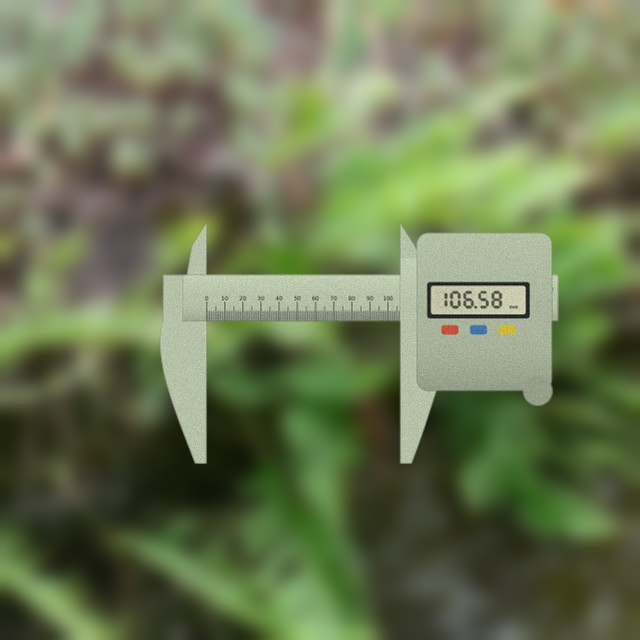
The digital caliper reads 106.58 mm
